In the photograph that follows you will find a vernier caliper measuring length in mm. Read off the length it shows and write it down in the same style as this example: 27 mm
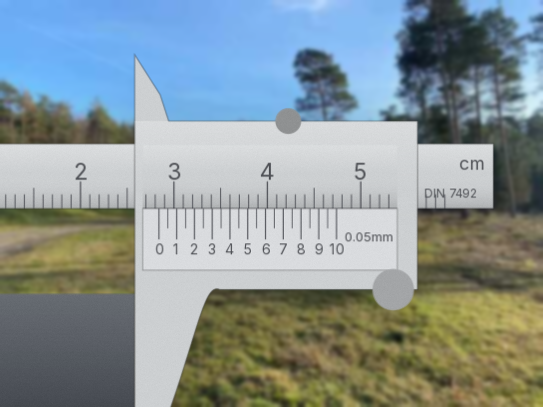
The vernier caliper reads 28.4 mm
